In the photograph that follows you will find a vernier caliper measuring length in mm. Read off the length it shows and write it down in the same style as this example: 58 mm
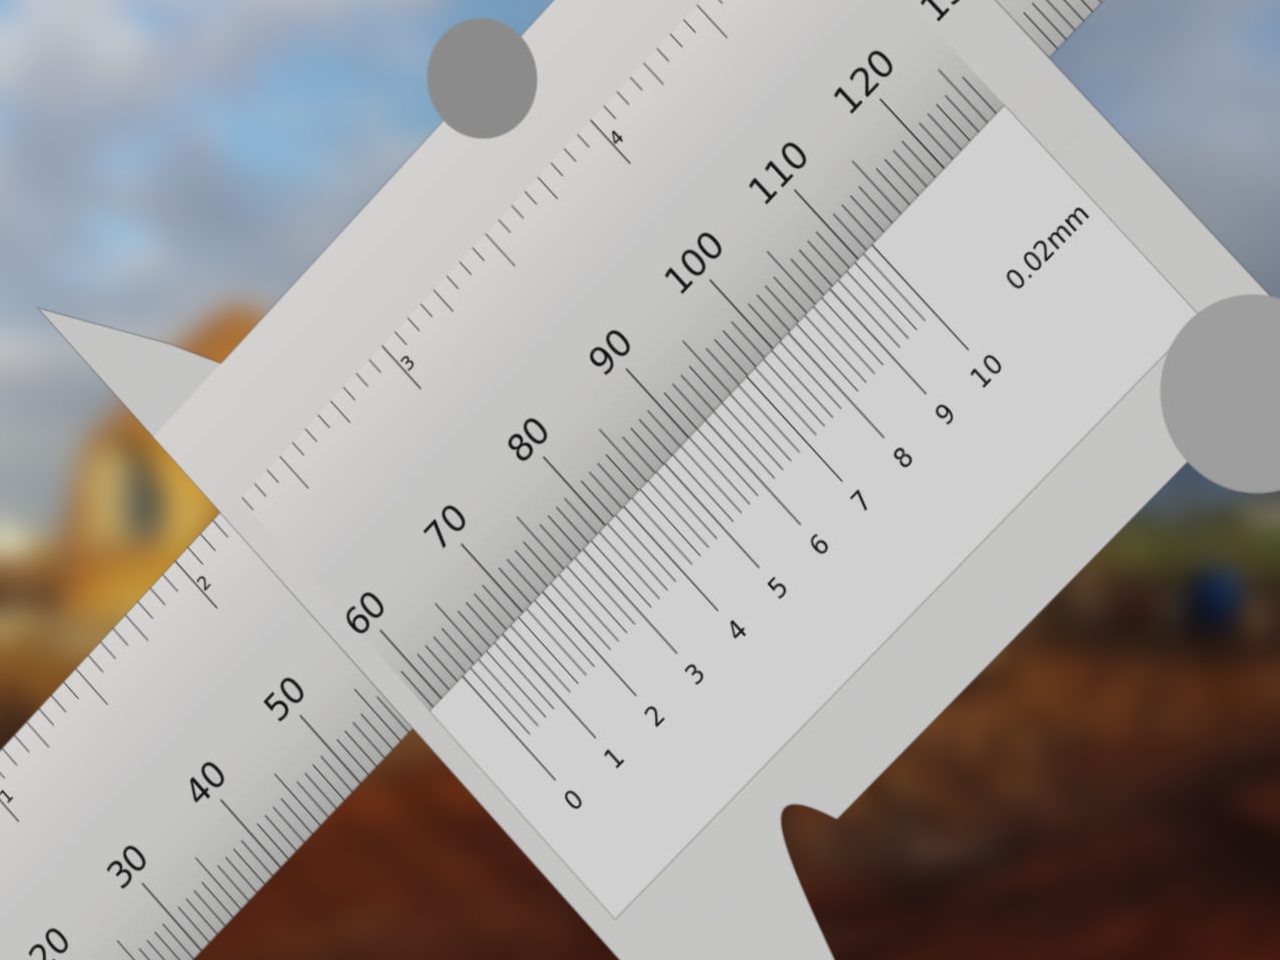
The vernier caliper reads 62.6 mm
